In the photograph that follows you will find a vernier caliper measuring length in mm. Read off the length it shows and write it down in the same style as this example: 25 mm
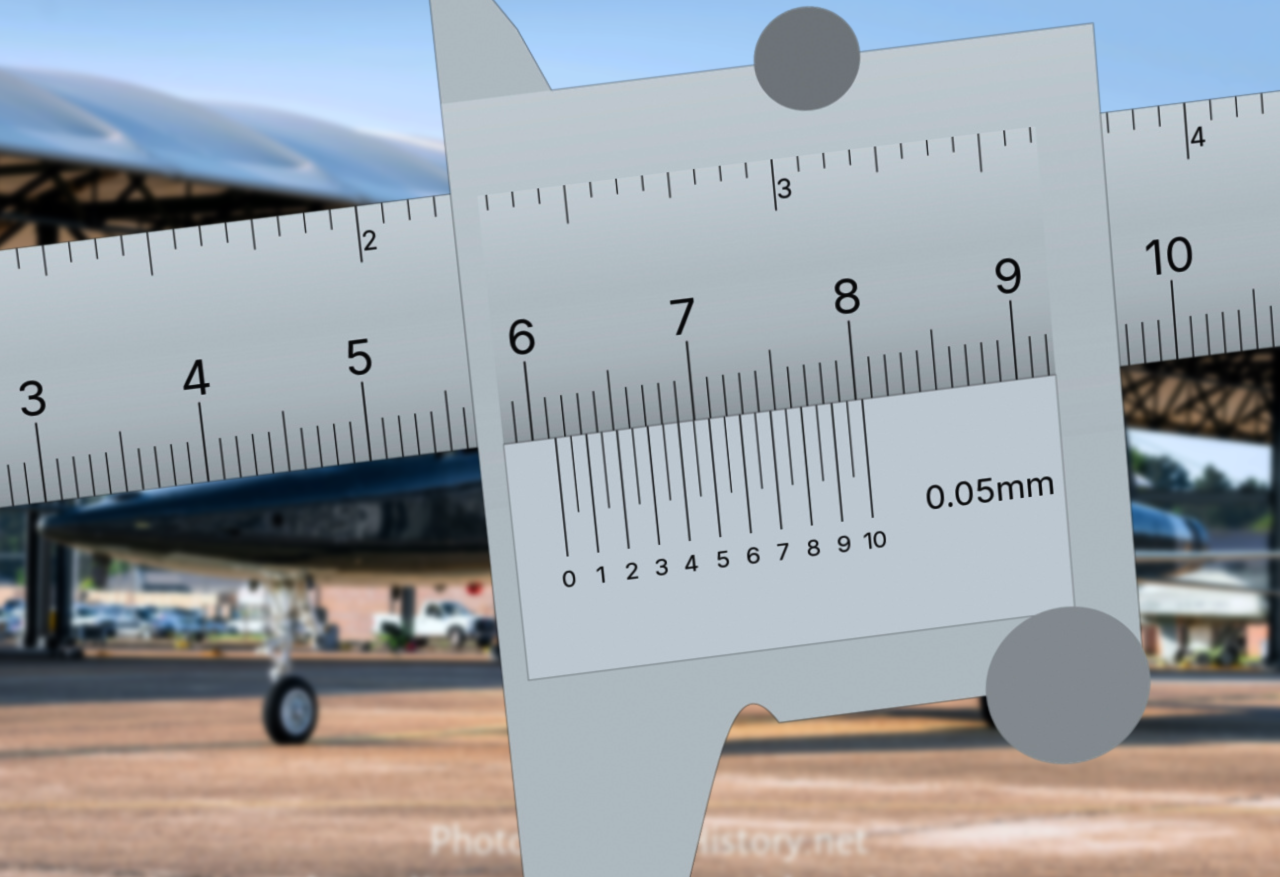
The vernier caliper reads 61.4 mm
